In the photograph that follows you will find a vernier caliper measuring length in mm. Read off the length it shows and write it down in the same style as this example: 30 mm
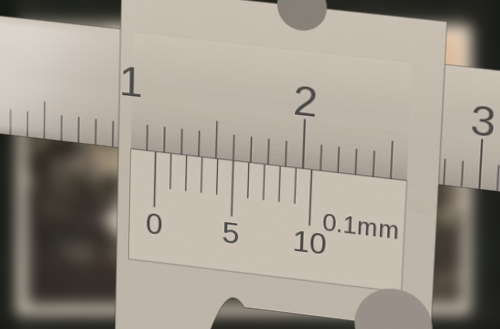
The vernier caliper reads 11.5 mm
